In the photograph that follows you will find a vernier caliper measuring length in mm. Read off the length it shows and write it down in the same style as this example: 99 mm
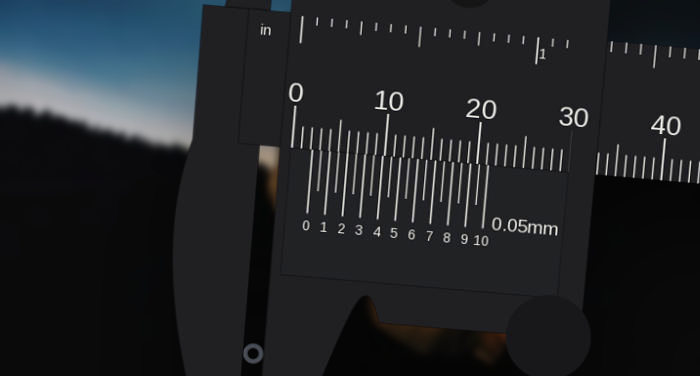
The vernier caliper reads 2.2 mm
